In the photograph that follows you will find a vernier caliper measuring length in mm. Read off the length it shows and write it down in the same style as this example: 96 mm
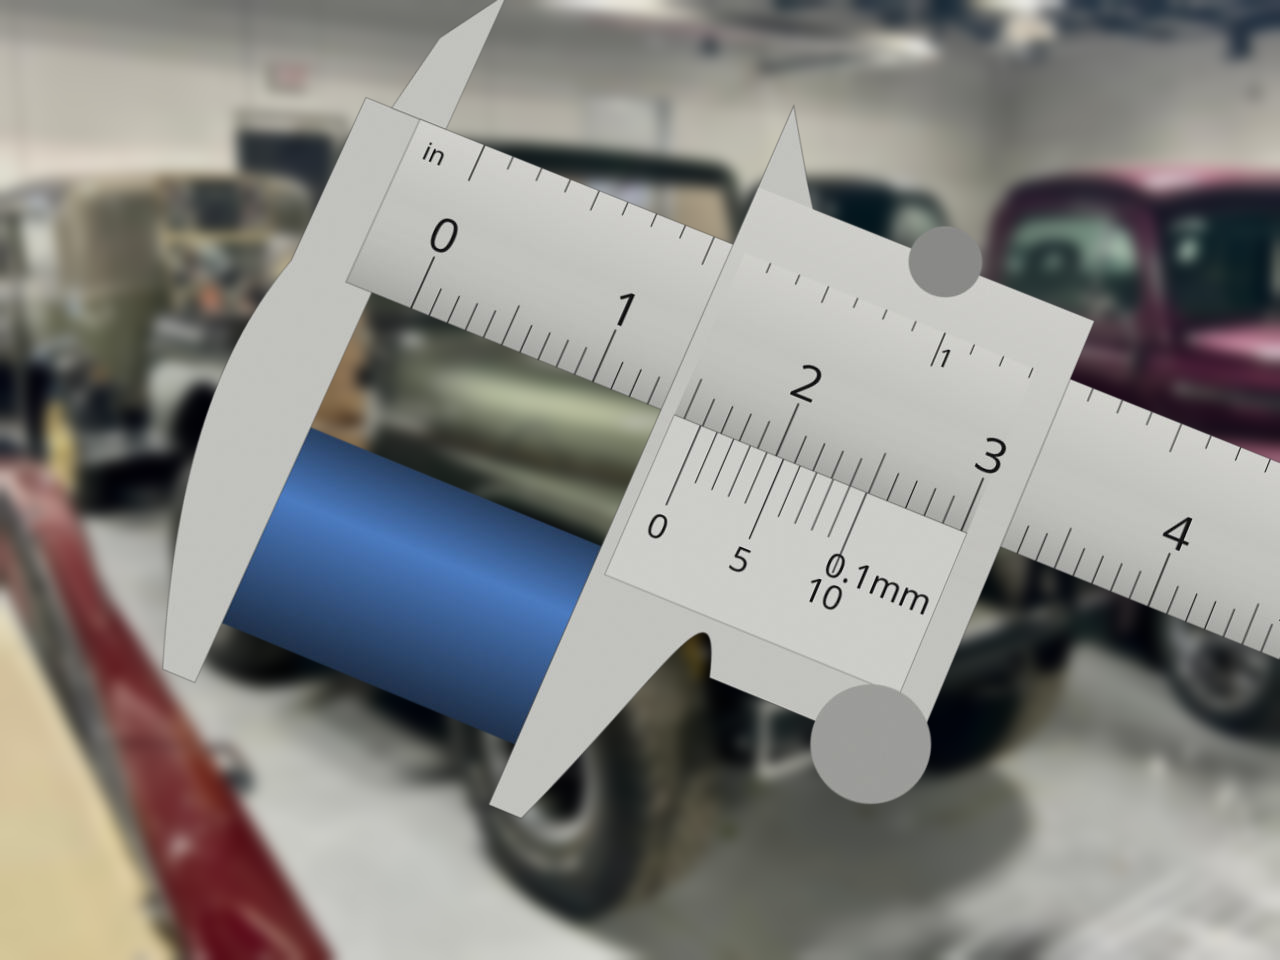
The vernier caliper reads 15.9 mm
